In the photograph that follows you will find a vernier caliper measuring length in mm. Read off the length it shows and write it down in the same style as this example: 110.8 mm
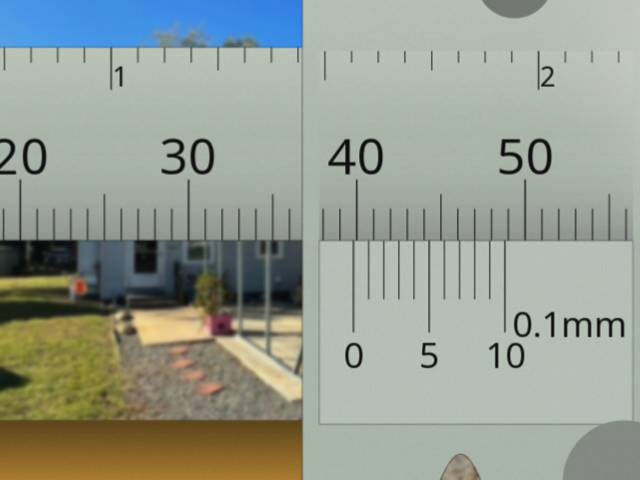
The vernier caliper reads 39.8 mm
